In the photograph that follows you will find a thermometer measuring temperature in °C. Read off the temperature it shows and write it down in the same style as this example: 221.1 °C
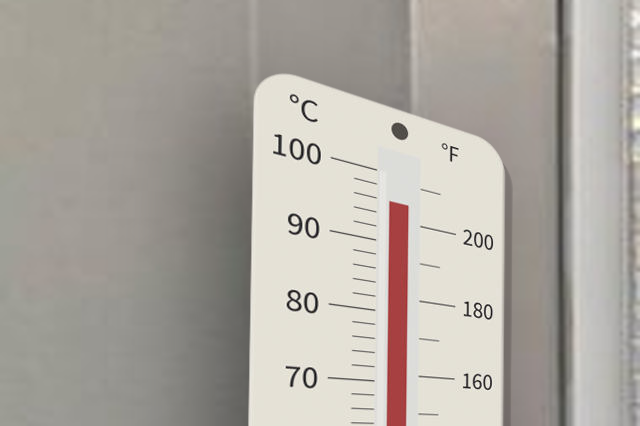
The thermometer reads 96 °C
